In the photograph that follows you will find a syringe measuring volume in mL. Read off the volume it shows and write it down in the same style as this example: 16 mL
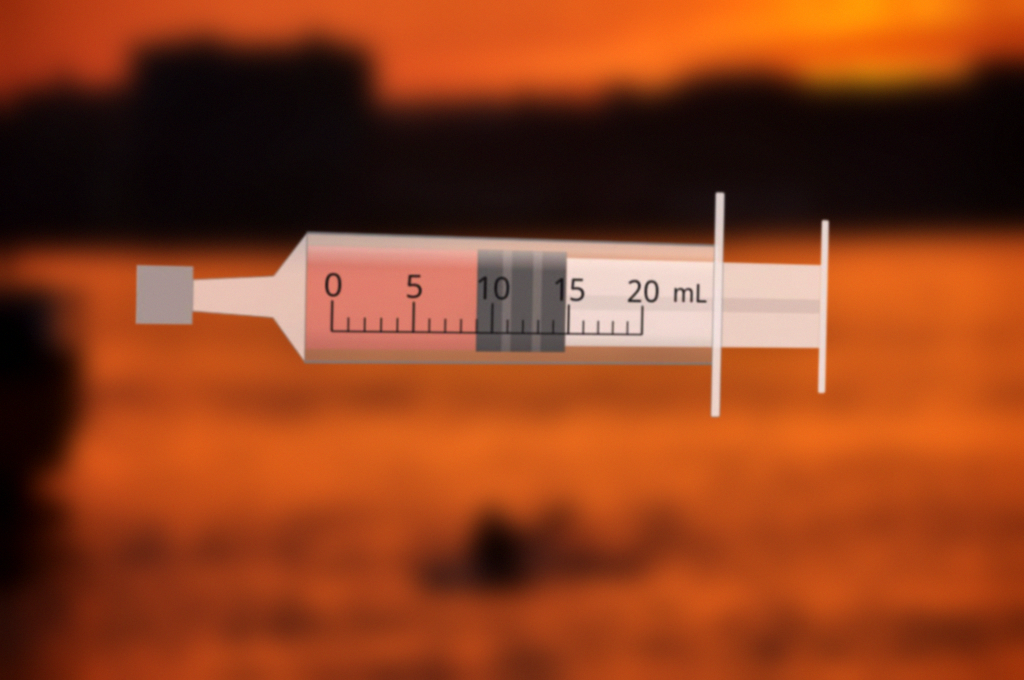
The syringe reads 9 mL
